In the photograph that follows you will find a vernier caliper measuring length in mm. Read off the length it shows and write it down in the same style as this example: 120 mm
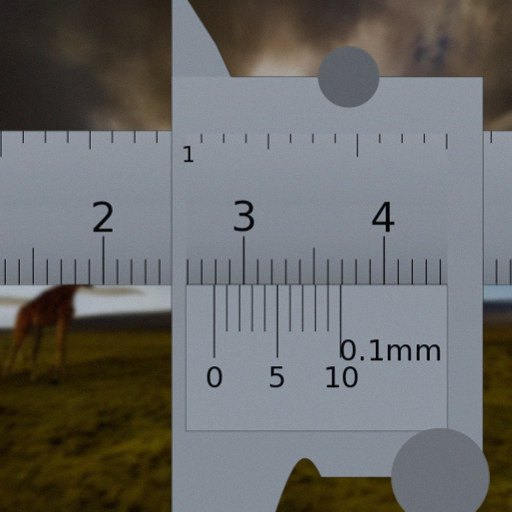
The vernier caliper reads 27.9 mm
